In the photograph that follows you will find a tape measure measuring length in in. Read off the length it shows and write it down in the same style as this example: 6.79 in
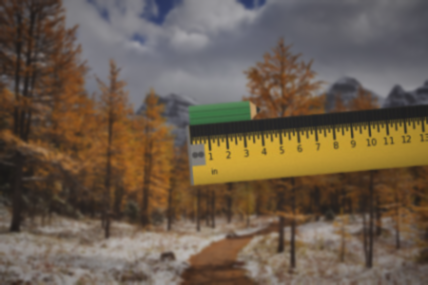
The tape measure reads 4 in
